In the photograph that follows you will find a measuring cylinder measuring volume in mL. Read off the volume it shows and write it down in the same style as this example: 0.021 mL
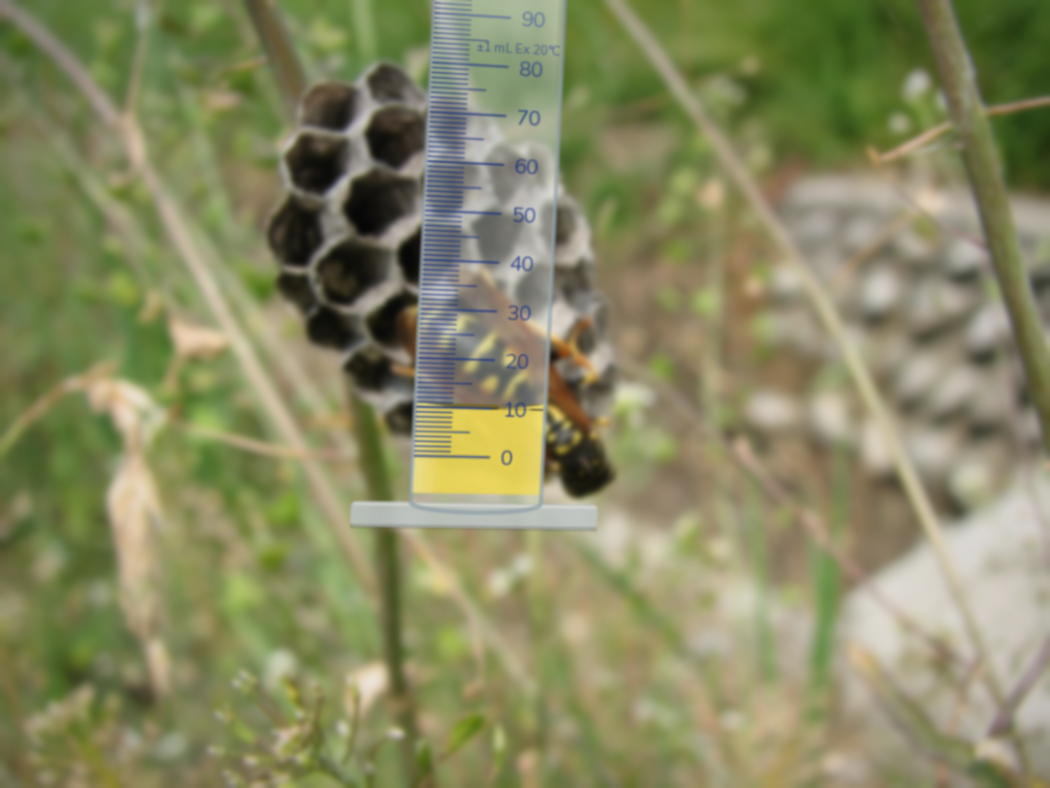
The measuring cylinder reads 10 mL
